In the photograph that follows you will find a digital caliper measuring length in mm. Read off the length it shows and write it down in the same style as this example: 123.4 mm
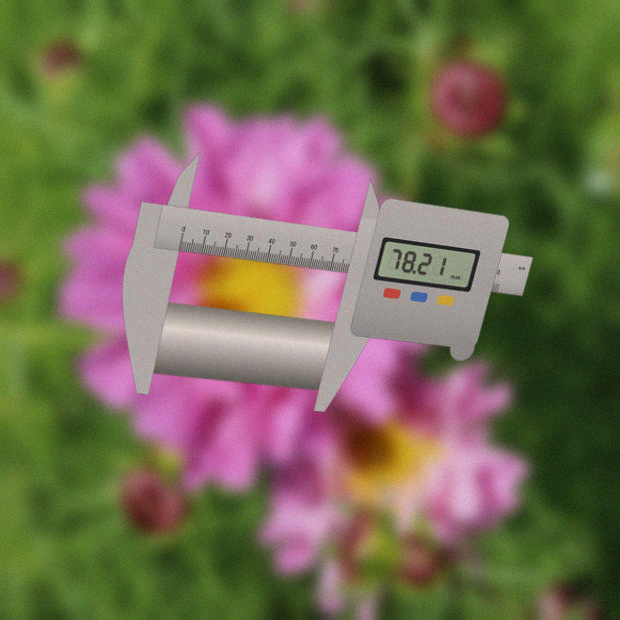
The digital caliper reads 78.21 mm
